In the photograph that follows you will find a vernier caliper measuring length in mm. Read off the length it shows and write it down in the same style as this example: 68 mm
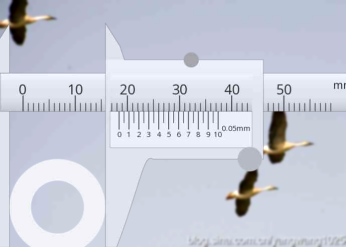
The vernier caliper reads 18.4 mm
